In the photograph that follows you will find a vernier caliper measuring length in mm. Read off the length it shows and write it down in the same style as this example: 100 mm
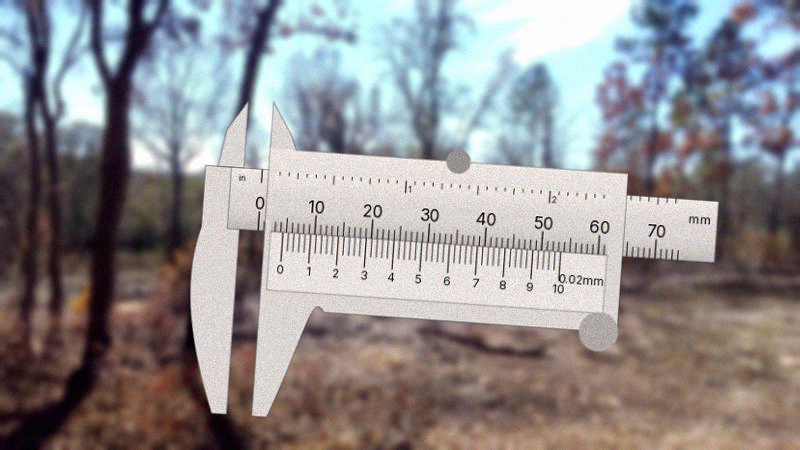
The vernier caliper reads 4.4 mm
